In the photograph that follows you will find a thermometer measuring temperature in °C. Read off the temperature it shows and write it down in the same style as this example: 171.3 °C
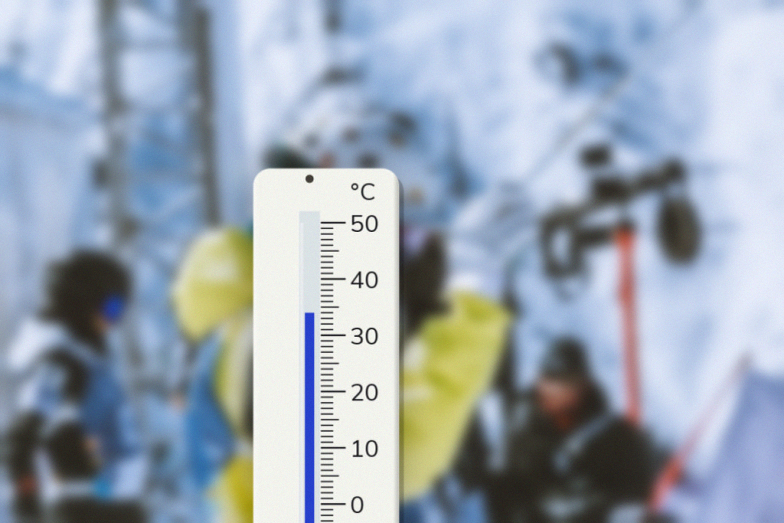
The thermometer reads 34 °C
